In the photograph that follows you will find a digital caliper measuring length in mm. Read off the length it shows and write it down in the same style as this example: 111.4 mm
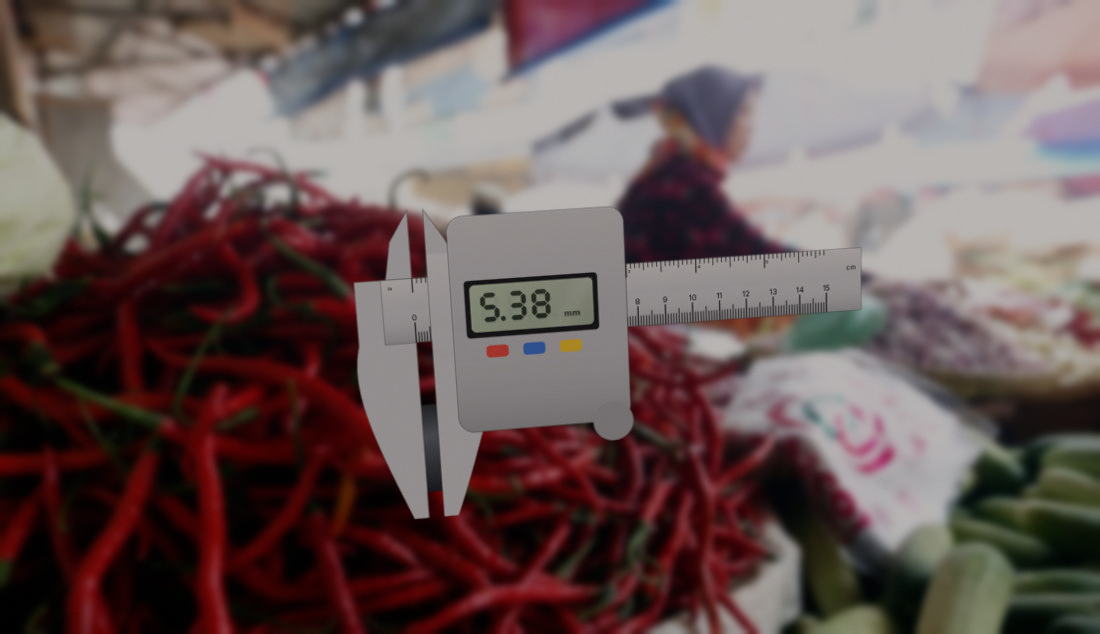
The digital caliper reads 5.38 mm
